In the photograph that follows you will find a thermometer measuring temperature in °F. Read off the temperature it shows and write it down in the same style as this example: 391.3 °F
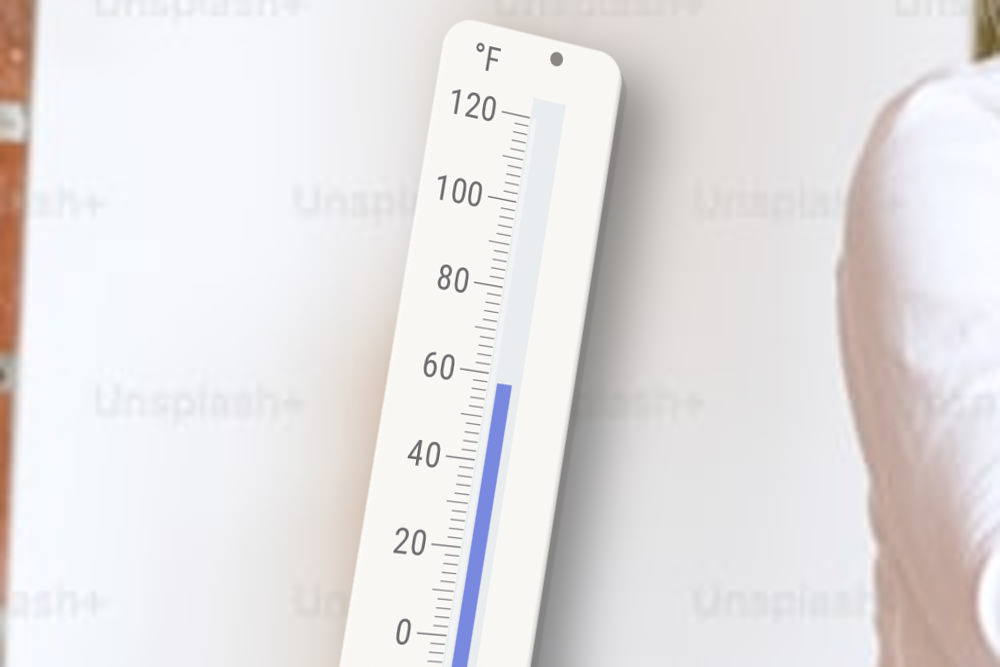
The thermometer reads 58 °F
